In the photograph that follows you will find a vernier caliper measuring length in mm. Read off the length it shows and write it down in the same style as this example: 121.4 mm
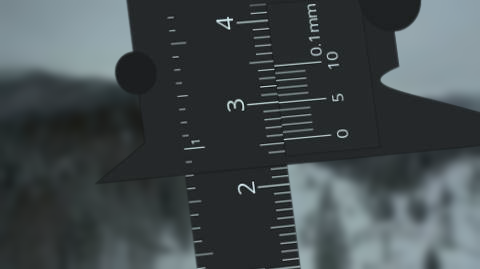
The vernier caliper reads 25.4 mm
